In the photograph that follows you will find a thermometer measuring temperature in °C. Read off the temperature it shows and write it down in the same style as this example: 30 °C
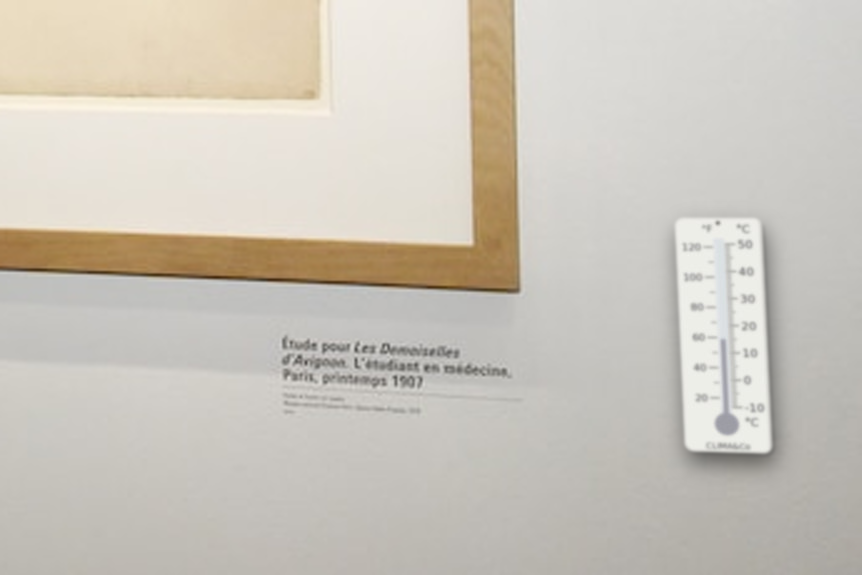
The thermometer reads 15 °C
